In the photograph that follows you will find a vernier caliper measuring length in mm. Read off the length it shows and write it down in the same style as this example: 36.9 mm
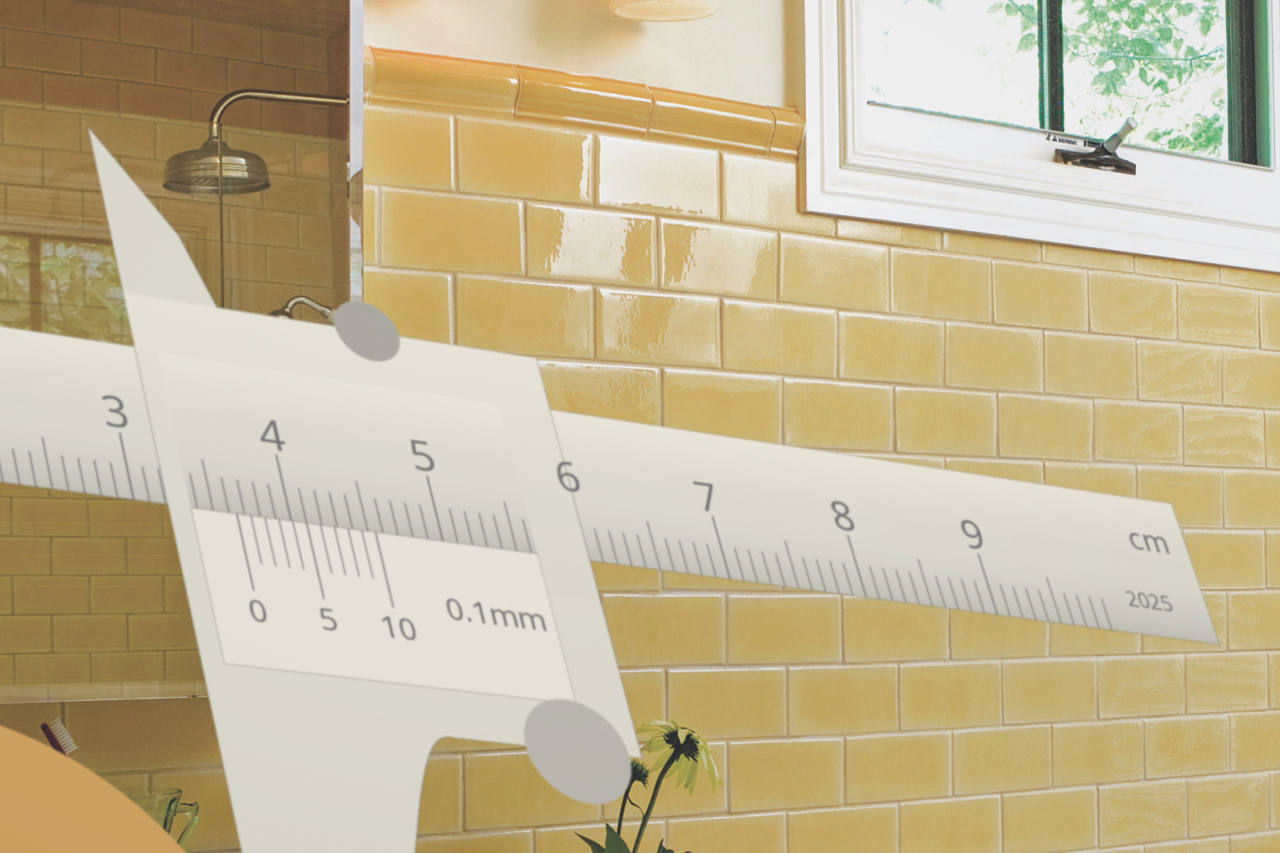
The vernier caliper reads 36.5 mm
